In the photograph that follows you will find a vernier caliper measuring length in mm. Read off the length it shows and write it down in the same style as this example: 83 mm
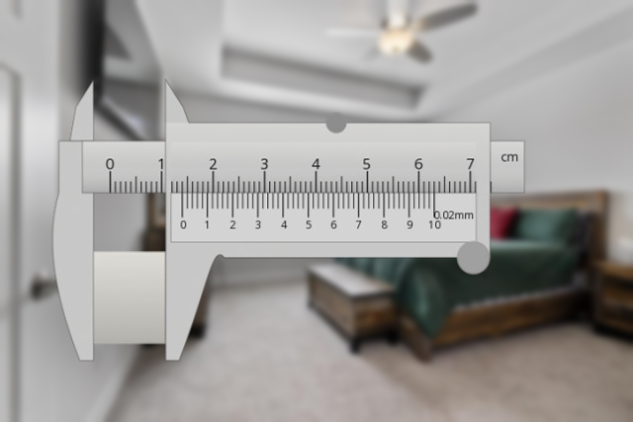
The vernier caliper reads 14.0 mm
